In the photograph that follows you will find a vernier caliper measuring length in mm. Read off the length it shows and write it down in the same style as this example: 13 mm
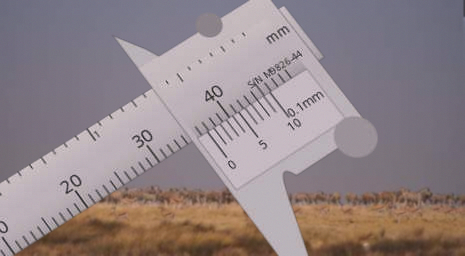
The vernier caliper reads 36.8 mm
